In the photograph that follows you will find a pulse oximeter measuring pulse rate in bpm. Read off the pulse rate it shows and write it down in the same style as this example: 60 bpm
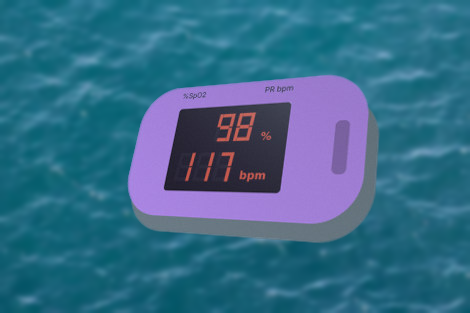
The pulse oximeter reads 117 bpm
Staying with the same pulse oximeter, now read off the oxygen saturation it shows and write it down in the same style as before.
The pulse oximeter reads 98 %
